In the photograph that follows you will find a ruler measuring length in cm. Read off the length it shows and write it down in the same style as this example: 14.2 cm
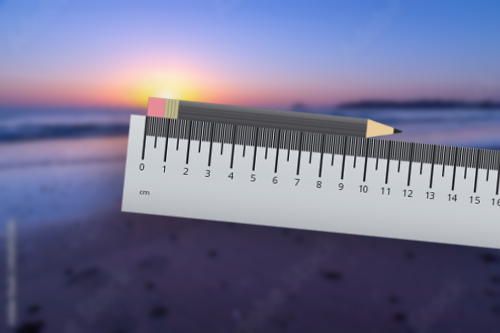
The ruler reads 11.5 cm
